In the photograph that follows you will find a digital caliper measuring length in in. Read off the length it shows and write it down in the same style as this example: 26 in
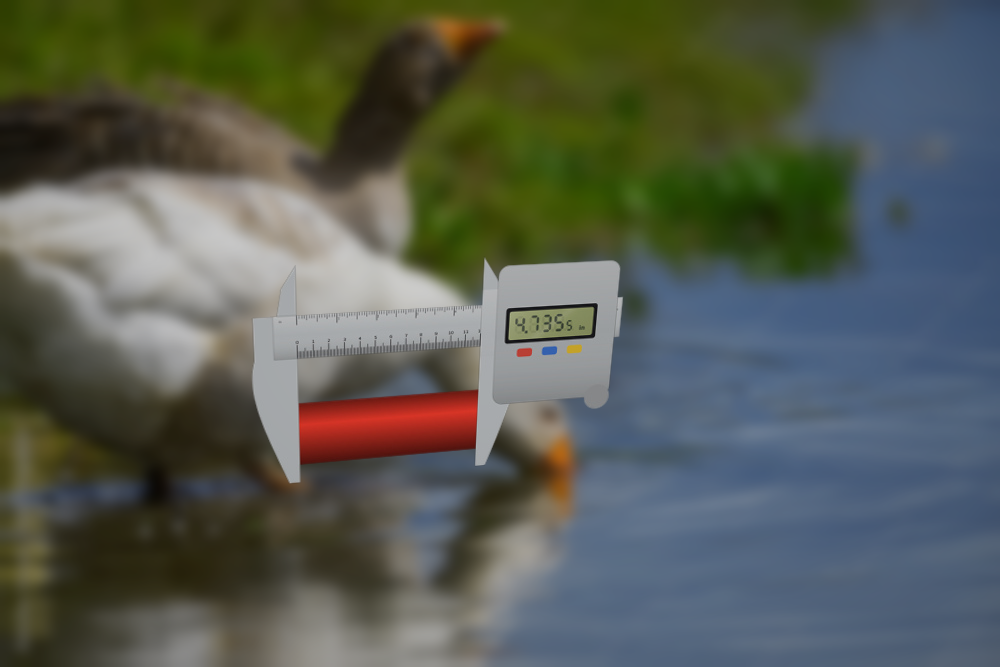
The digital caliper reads 4.7355 in
